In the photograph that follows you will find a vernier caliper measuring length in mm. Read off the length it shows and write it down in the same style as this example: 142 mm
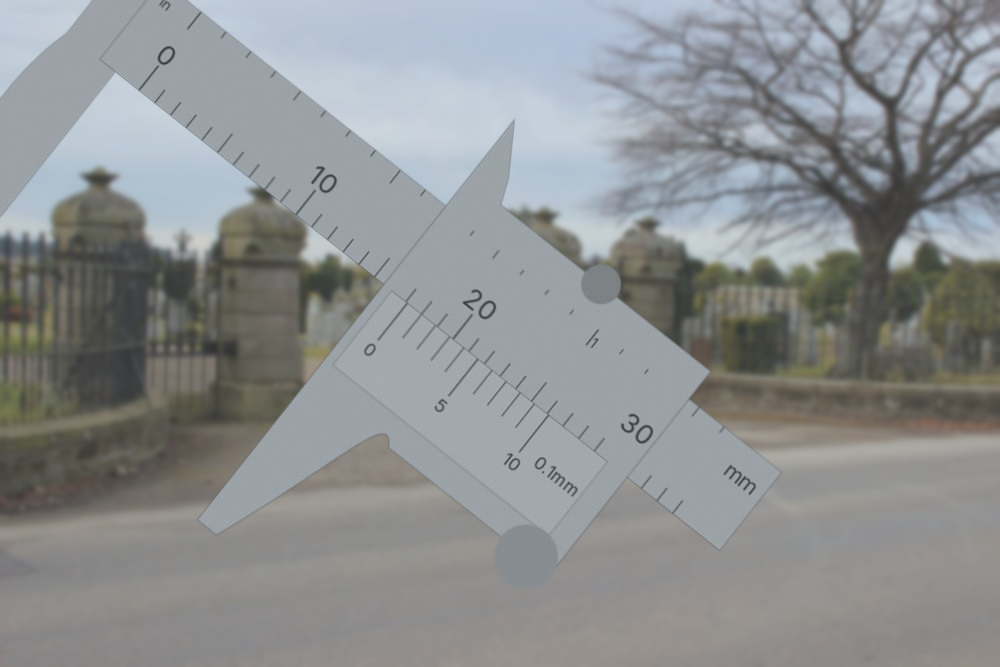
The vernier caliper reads 17.1 mm
